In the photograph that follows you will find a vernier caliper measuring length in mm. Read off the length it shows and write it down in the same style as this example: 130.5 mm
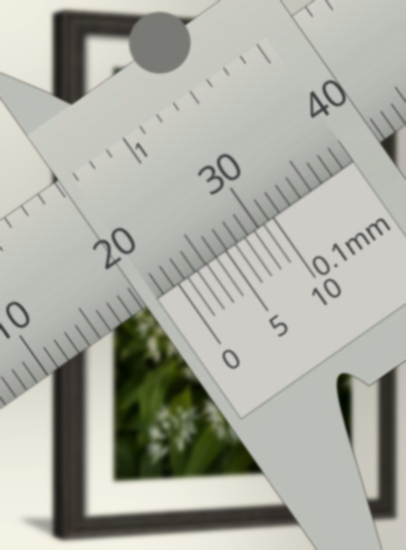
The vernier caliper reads 22.4 mm
